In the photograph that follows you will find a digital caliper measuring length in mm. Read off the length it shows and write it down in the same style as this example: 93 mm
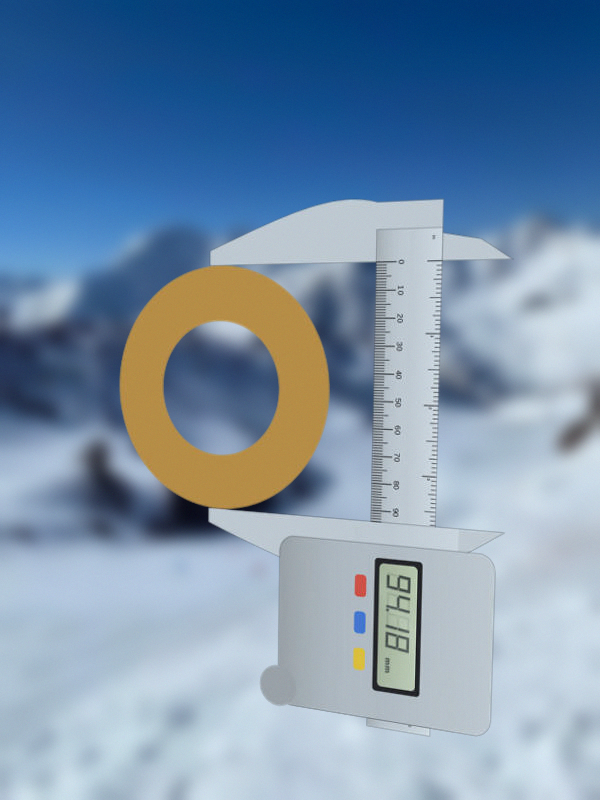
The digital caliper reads 94.18 mm
